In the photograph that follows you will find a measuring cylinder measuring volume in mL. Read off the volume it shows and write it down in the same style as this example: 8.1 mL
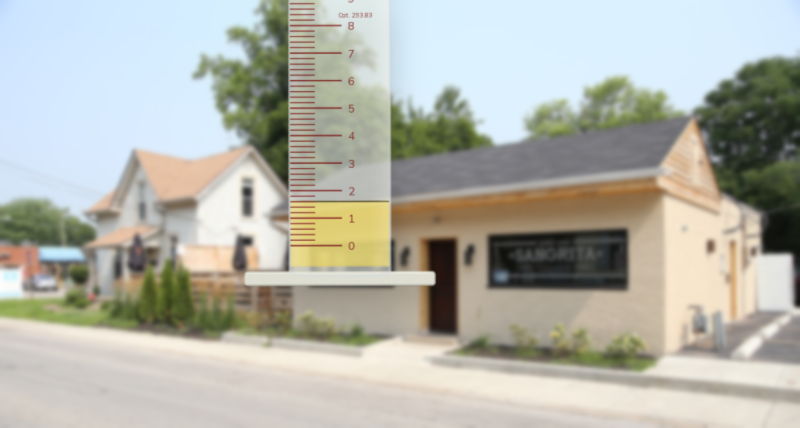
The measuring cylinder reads 1.6 mL
